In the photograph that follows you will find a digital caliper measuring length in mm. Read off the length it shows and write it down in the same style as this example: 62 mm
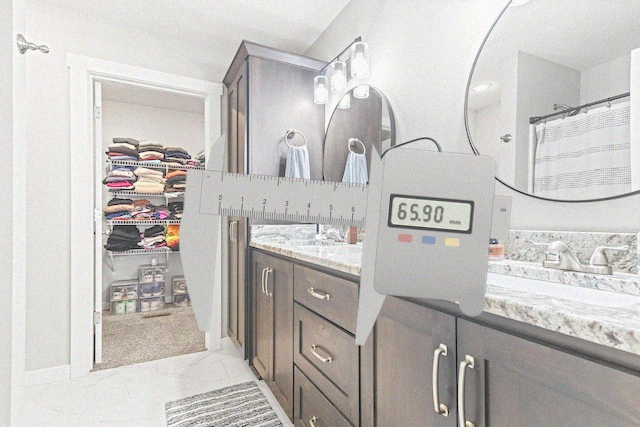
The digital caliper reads 65.90 mm
